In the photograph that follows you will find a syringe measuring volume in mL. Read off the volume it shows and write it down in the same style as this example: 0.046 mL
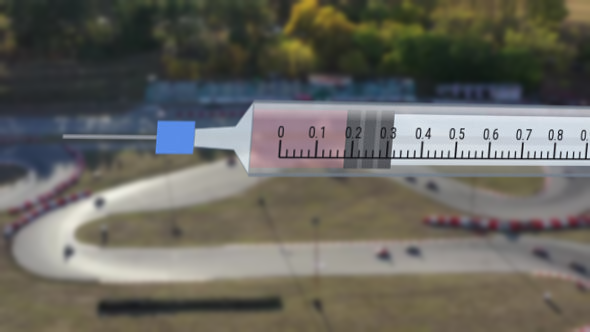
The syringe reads 0.18 mL
